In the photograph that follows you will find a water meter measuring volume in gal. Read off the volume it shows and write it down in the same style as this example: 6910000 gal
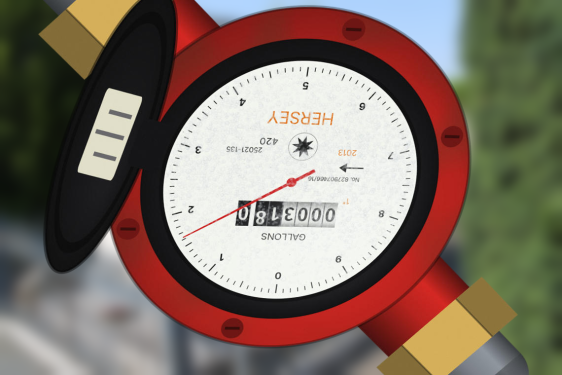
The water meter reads 3181.6 gal
